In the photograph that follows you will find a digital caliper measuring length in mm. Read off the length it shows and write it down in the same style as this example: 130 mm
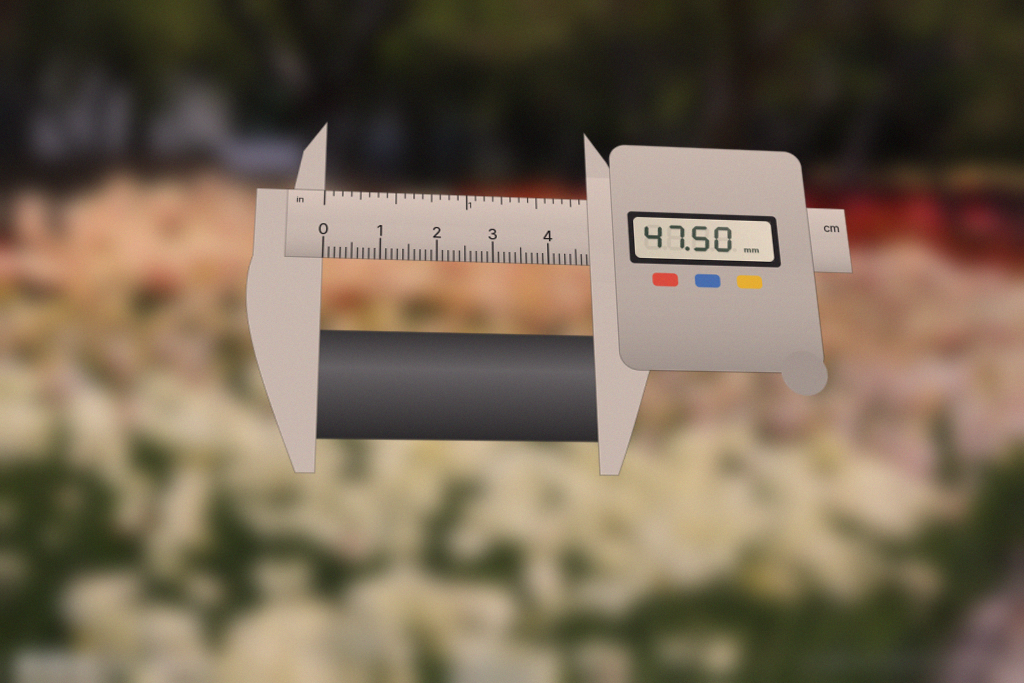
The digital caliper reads 47.50 mm
